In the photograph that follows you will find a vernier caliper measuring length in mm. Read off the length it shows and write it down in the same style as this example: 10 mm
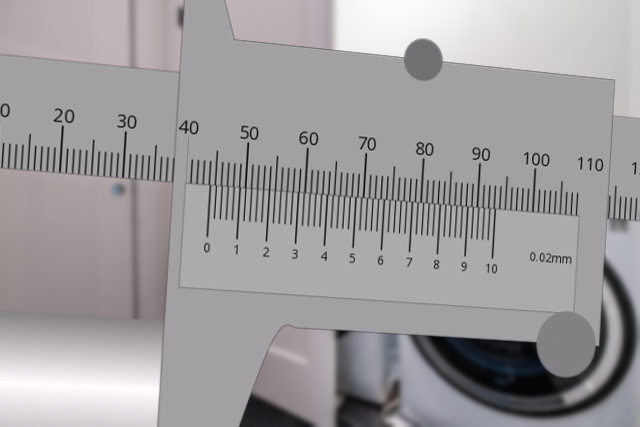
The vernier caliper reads 44.2 mm
